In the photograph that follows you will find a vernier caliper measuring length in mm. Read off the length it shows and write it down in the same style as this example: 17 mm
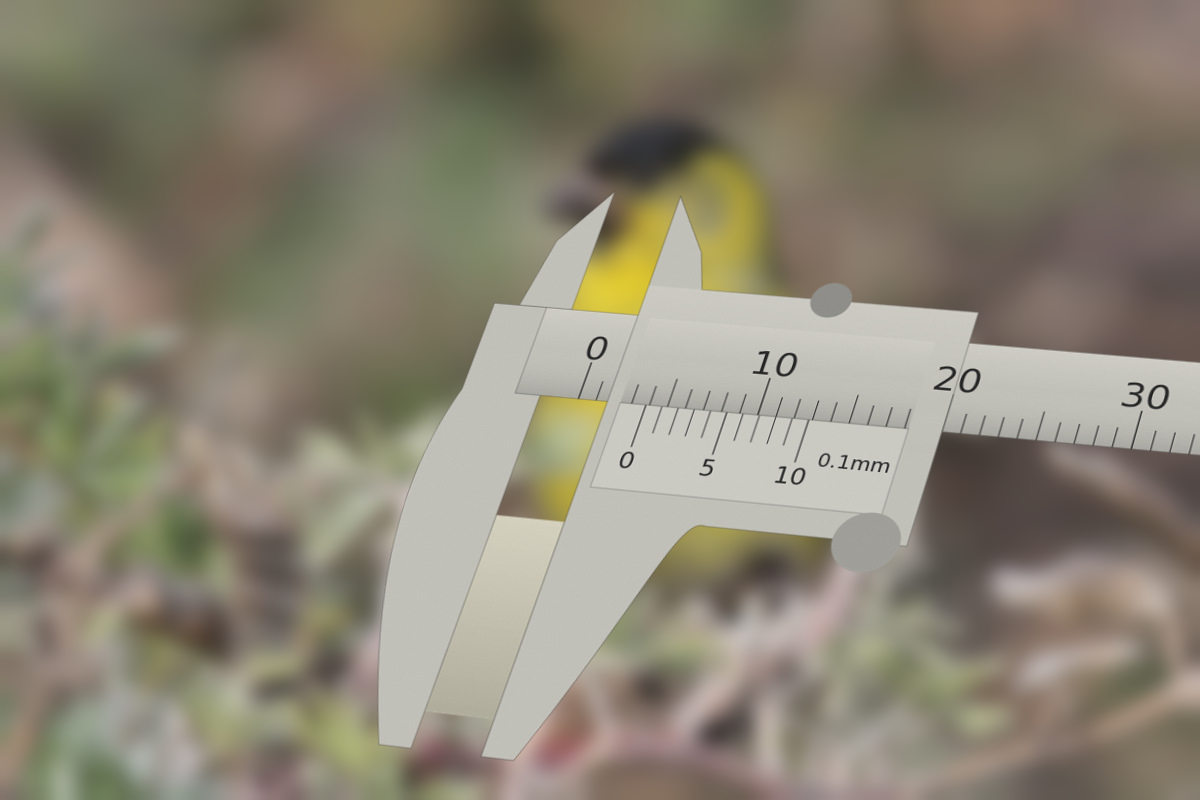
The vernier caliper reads 3.8 mm
